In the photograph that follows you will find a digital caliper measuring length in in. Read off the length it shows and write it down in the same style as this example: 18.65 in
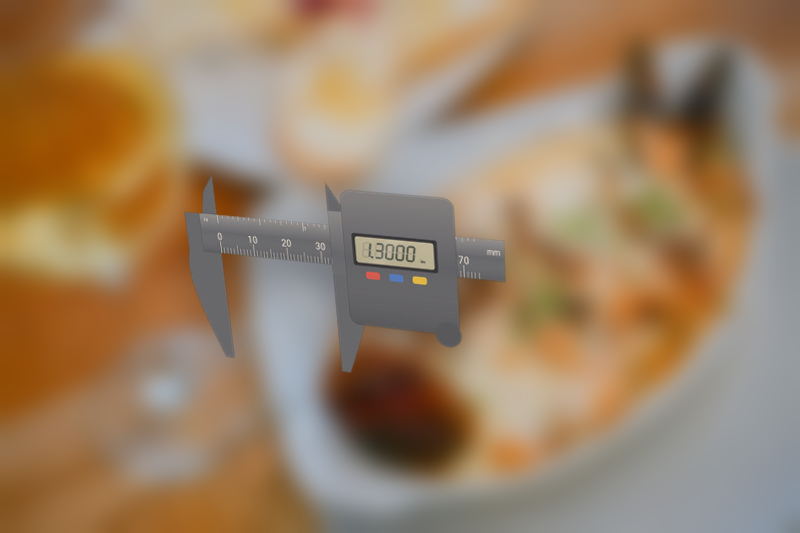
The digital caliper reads 1.3000 in
